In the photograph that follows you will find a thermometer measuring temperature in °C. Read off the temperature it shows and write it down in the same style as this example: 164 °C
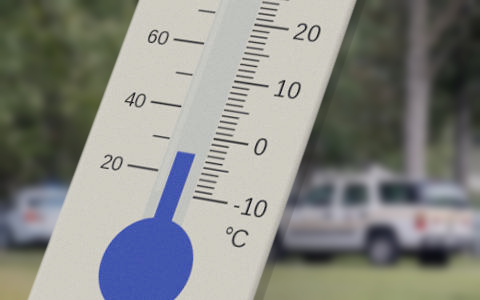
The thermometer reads -3 °C
